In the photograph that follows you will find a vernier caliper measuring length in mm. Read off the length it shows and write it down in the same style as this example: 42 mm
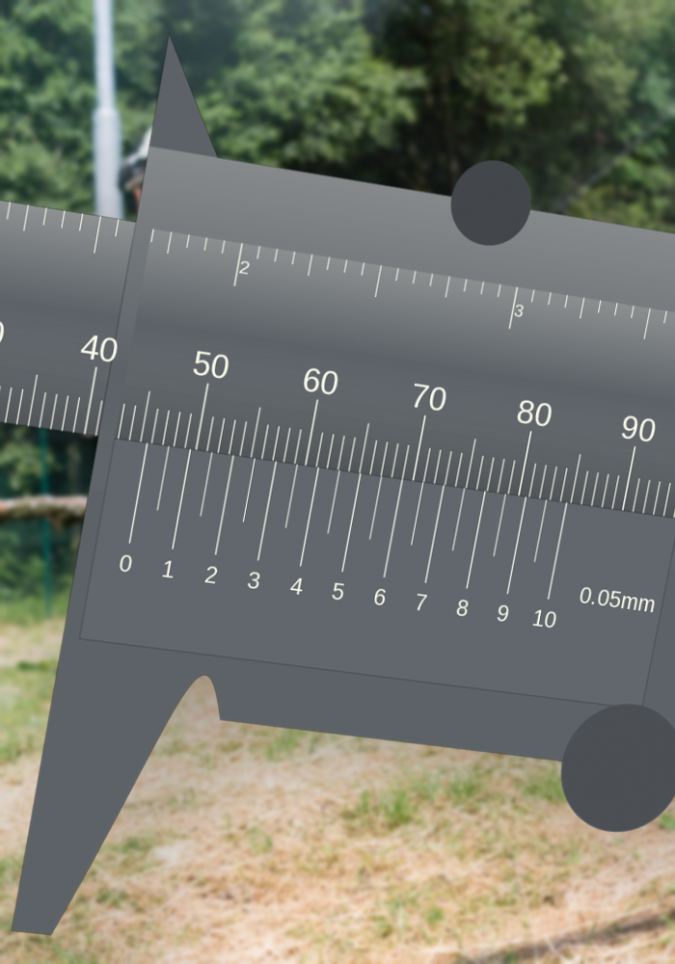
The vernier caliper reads 45.6 mm
